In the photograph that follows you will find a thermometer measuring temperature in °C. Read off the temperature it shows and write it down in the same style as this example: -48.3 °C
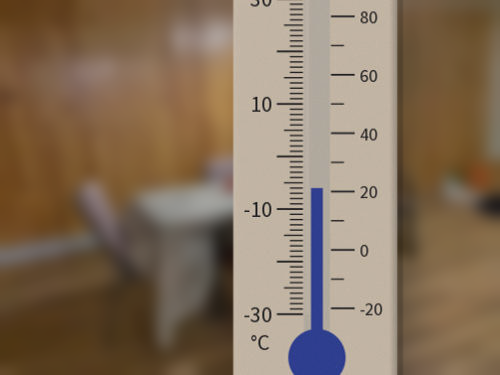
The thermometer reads -6 °C
